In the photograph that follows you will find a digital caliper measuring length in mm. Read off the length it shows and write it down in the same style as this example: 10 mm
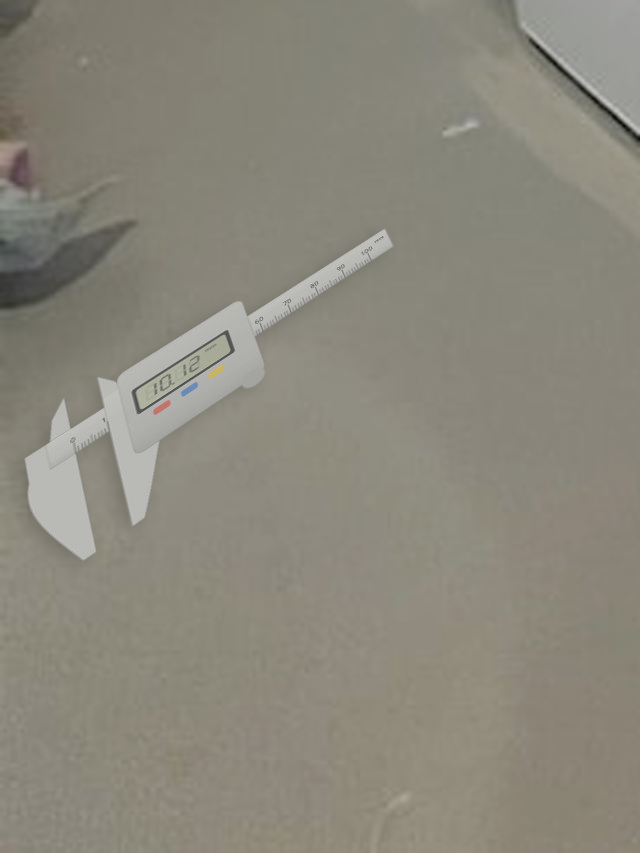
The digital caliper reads 10.12 mm
